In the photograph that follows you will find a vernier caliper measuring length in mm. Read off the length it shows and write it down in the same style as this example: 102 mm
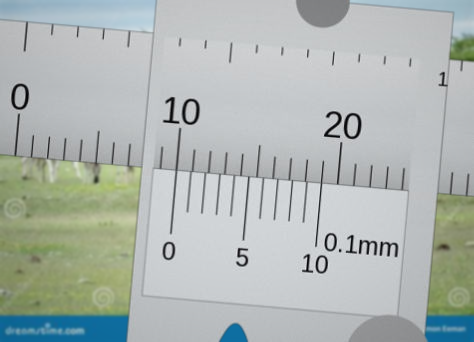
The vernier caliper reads 10.0 mm
